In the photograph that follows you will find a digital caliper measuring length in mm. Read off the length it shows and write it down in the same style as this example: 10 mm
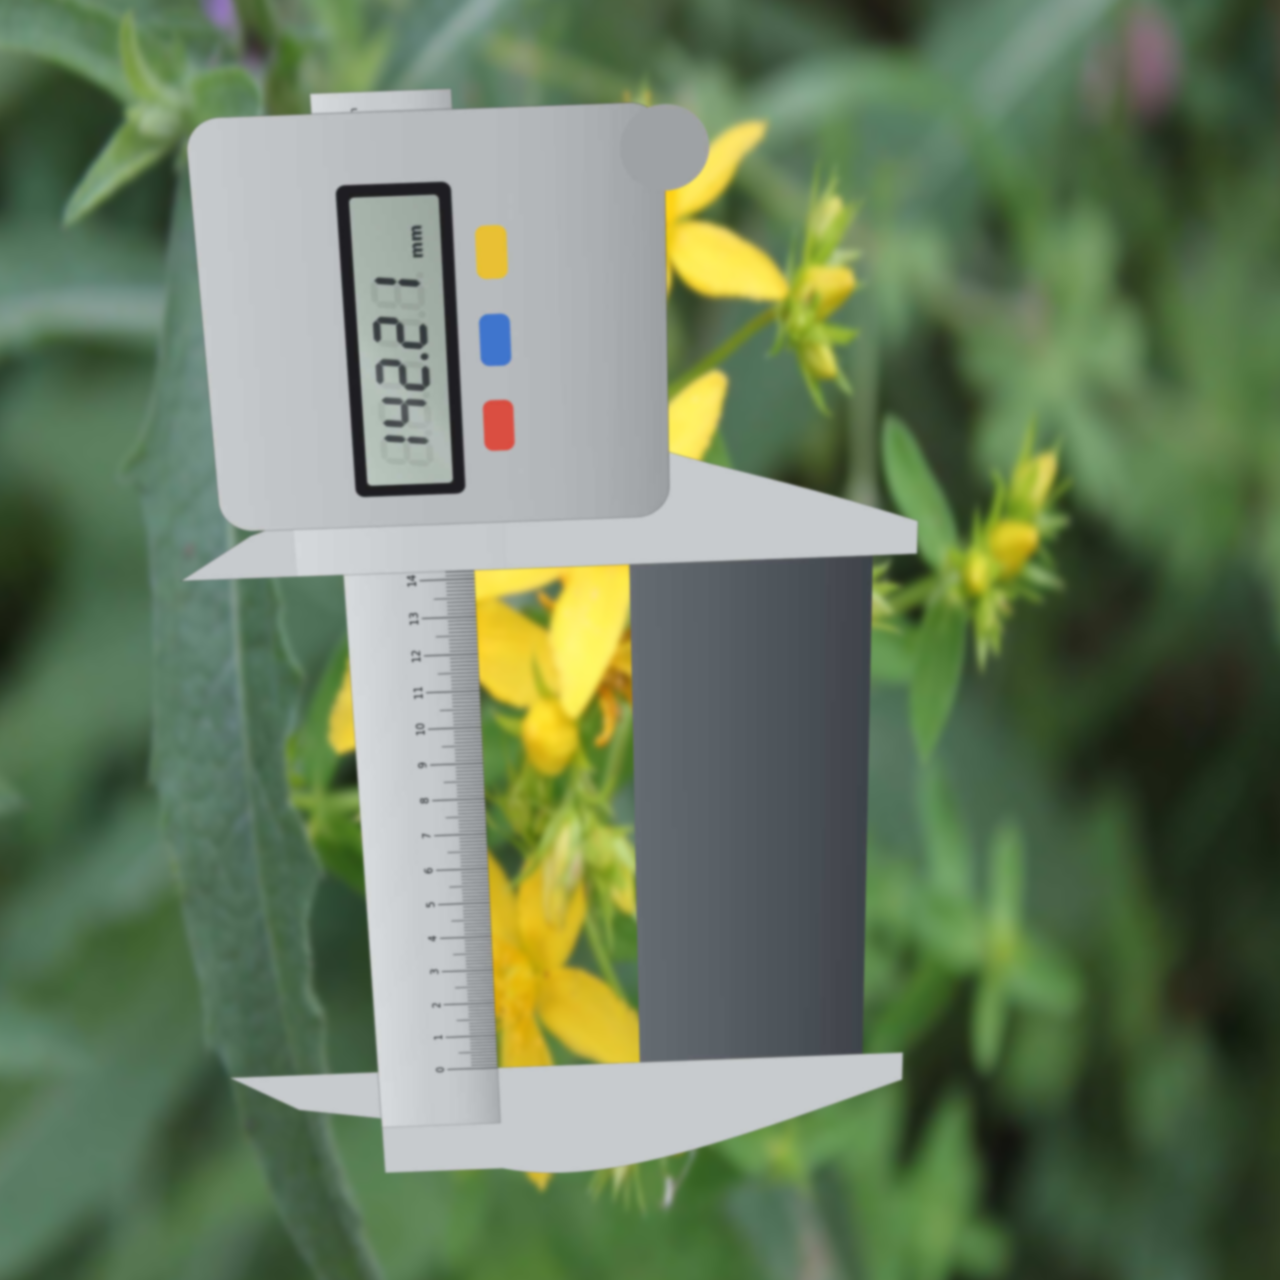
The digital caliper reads 142.21 mm
